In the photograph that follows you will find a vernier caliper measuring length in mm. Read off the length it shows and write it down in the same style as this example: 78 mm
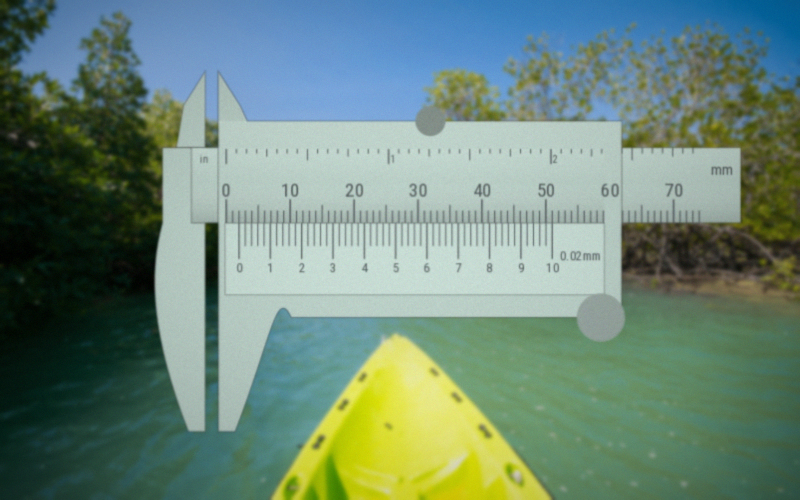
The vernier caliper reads 2.0 mm
